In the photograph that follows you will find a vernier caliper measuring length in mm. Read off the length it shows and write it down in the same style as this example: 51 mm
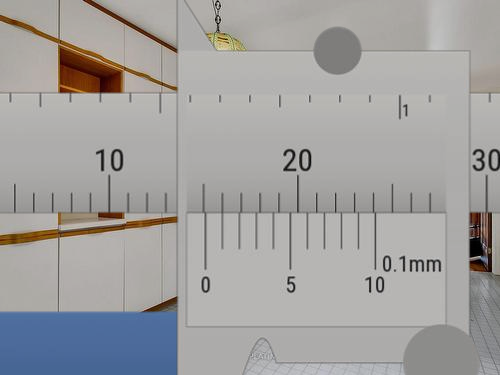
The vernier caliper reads 15.1 mm
